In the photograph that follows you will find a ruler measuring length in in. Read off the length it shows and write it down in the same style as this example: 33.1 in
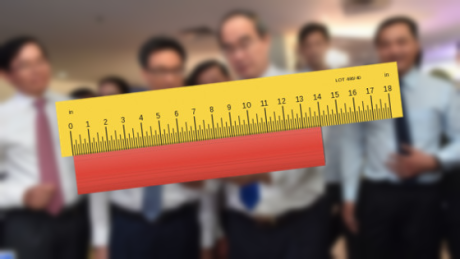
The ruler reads 14 in
